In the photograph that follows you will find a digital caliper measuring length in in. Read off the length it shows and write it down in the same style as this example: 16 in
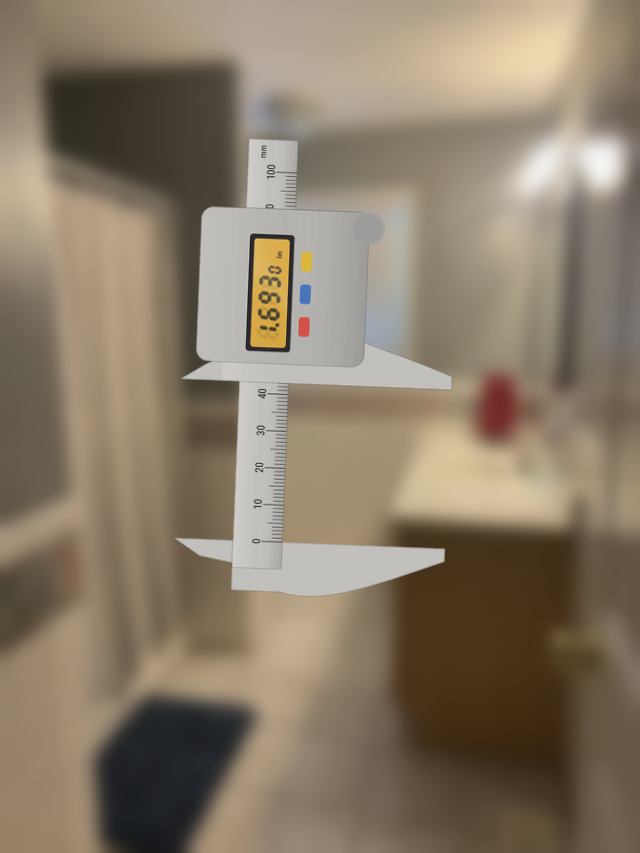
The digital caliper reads 1.6930 in
